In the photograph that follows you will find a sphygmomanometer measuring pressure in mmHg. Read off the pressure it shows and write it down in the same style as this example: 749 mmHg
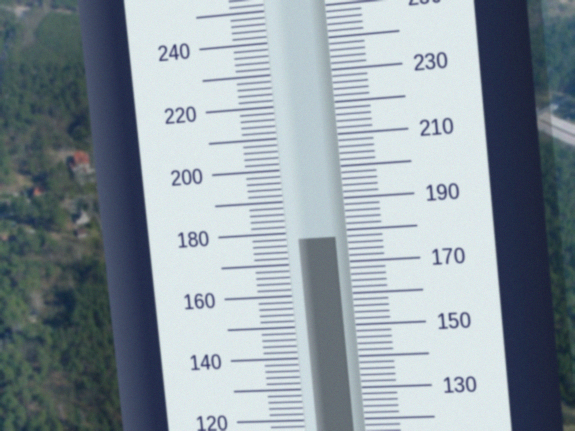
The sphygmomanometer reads 178 mmHg
